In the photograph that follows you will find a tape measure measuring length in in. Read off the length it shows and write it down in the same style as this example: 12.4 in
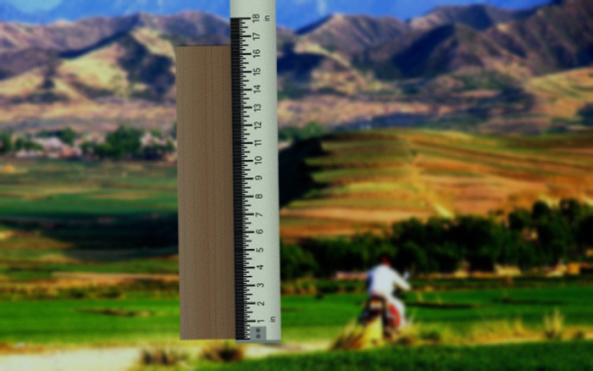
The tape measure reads 16.5 in
